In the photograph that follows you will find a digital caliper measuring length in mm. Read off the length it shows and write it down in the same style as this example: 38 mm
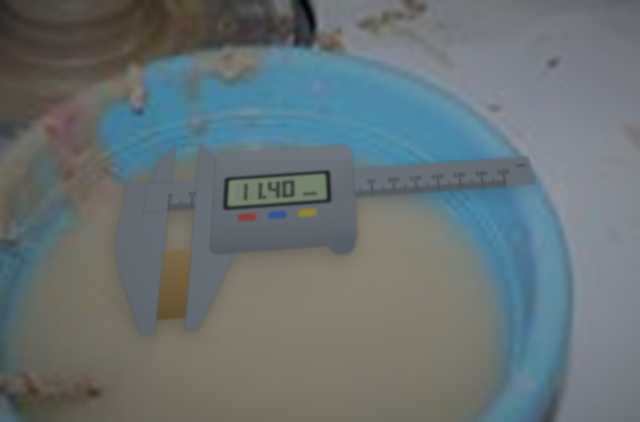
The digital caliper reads 11.40 mm
